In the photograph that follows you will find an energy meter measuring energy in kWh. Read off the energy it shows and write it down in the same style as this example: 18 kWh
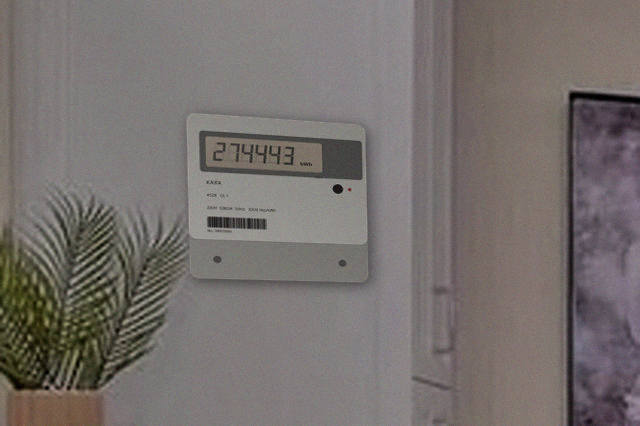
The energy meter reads 274443 kWh
